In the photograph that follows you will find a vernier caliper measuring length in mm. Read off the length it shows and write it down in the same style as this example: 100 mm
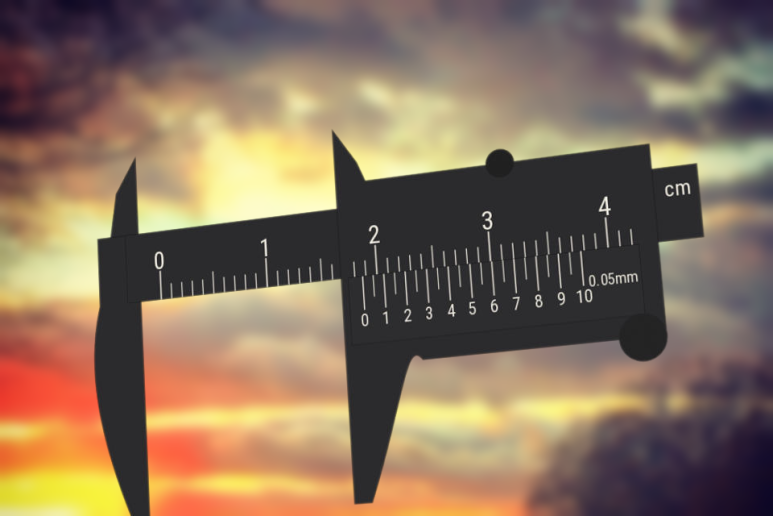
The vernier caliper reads 18.7 mm
